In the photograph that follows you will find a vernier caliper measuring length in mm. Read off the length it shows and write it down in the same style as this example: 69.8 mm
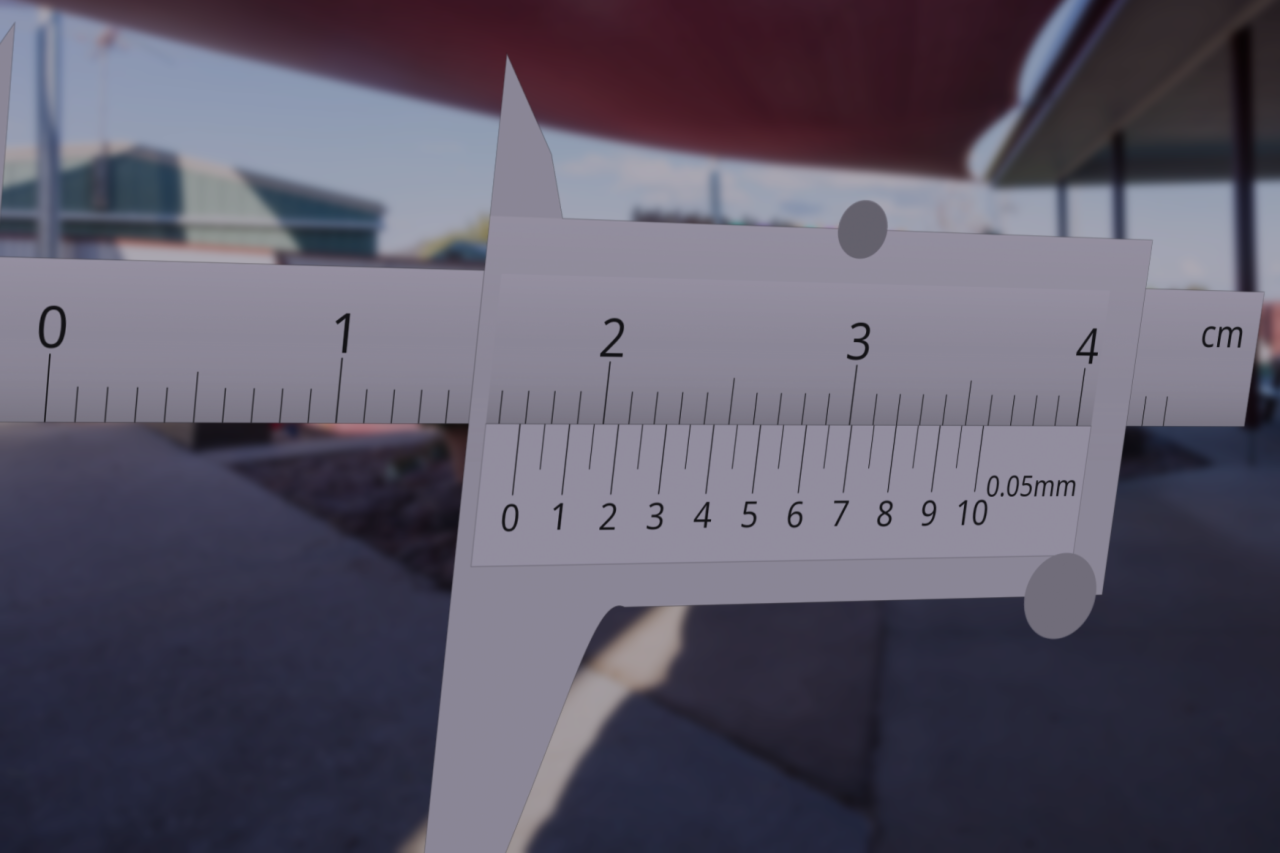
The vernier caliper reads 16.8 mm
